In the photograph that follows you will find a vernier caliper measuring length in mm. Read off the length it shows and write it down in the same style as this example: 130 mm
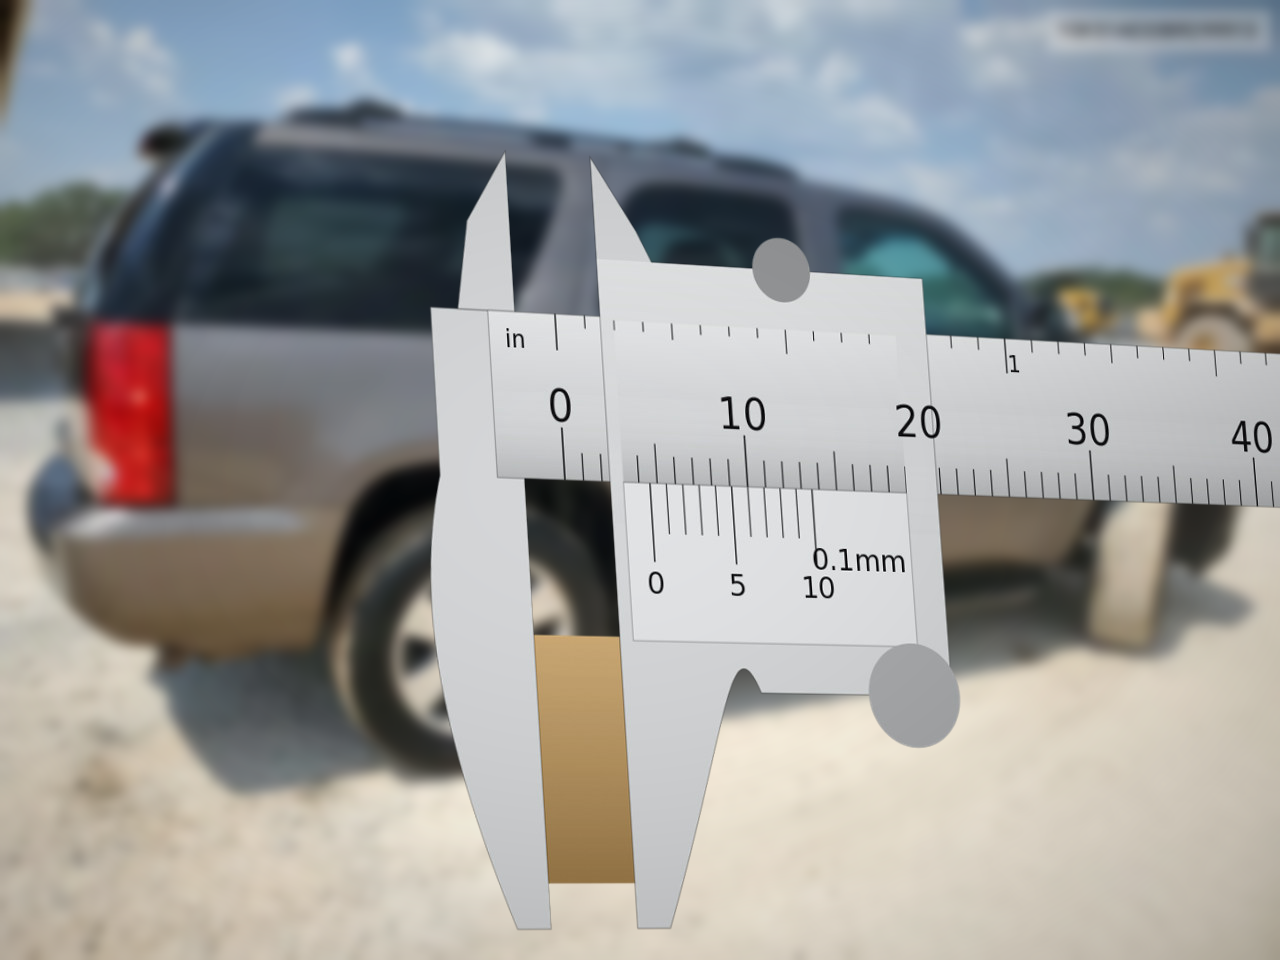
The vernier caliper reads 4.6 mm
